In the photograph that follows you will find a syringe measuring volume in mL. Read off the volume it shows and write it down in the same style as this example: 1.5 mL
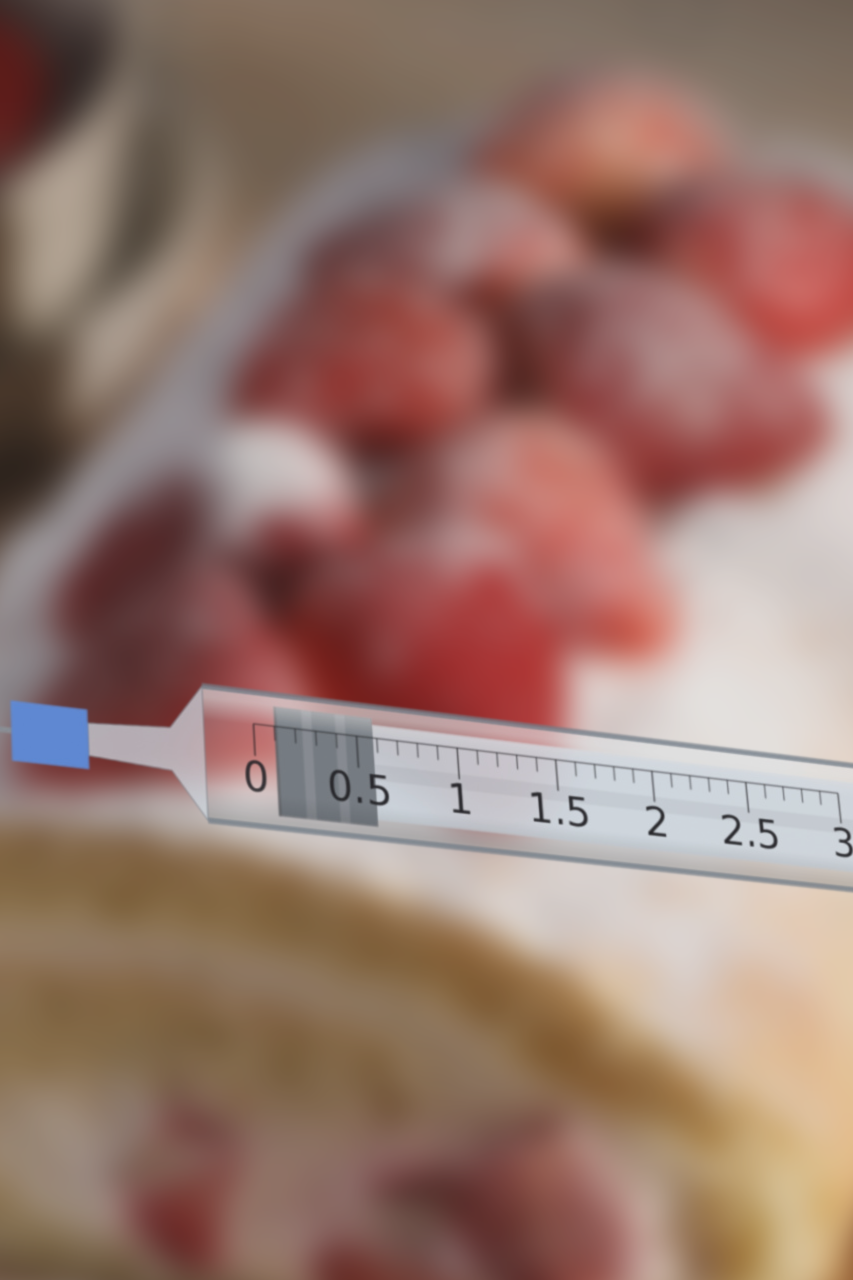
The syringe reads 0.1 mL
